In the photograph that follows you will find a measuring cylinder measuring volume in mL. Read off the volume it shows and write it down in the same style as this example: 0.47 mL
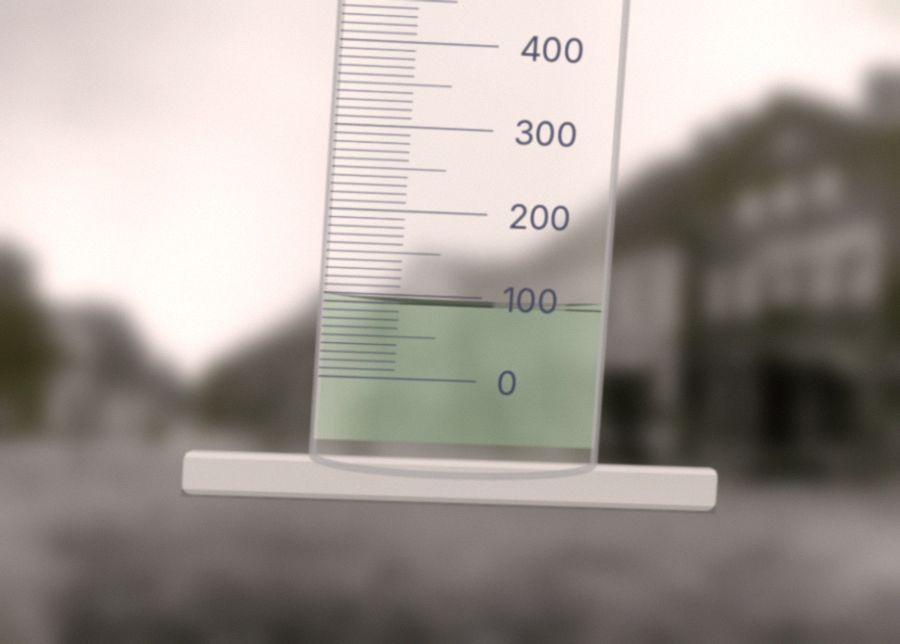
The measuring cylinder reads 90 mL
